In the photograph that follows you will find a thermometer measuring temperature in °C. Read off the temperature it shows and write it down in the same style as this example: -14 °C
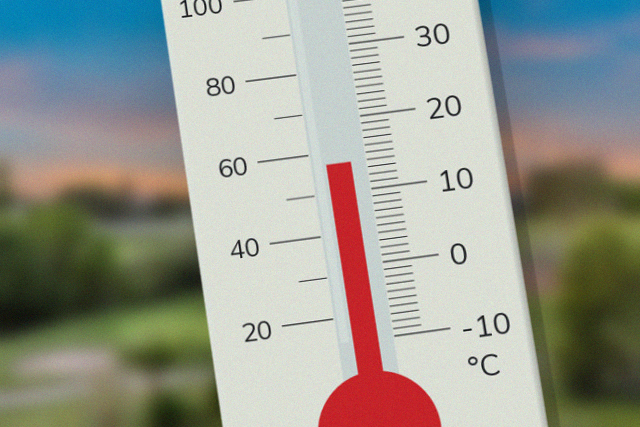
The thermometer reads 14 °C
